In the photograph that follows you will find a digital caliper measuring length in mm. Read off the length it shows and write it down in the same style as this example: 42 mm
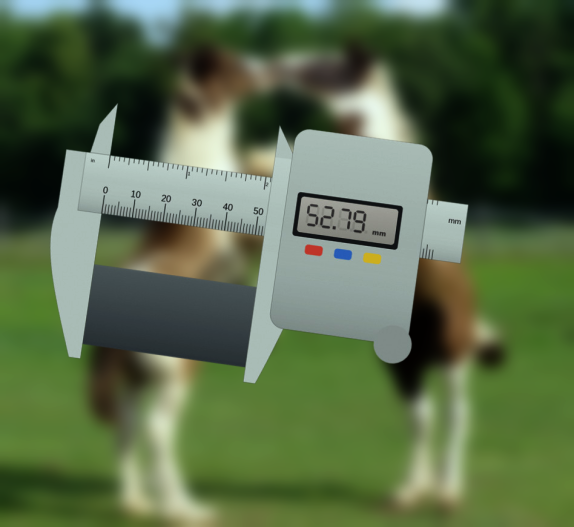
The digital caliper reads 52.79 mm
